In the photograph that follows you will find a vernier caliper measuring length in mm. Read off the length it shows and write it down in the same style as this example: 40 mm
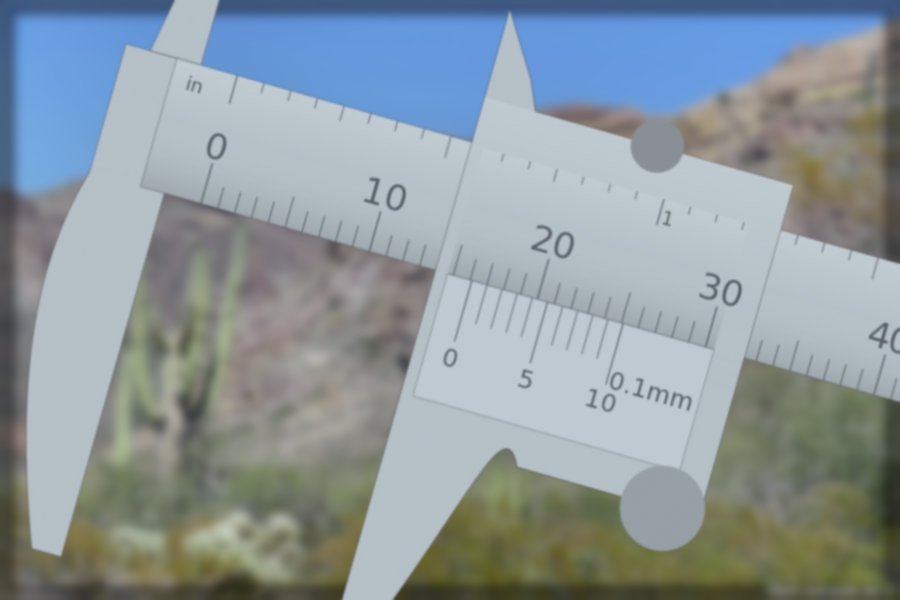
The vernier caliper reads 16.1 mm
